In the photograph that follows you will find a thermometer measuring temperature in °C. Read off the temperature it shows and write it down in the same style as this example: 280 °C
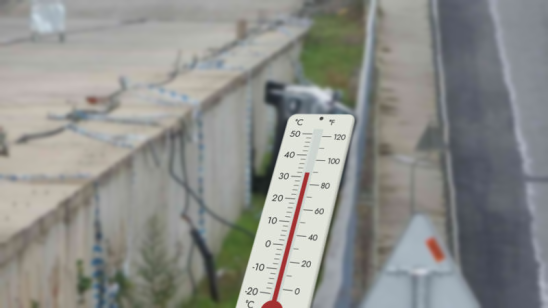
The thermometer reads 32 °C
